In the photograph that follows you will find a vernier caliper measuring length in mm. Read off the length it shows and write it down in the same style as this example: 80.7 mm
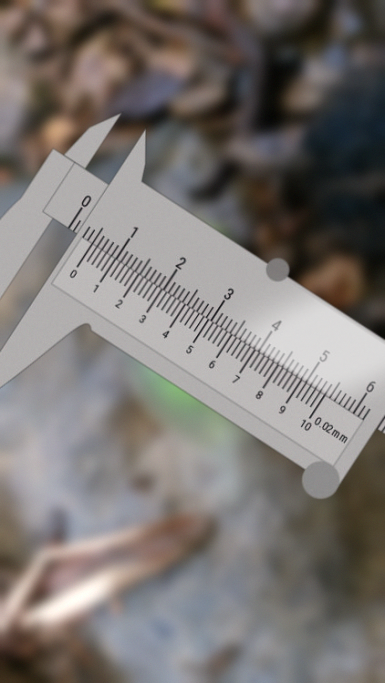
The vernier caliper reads 5.0 mm
